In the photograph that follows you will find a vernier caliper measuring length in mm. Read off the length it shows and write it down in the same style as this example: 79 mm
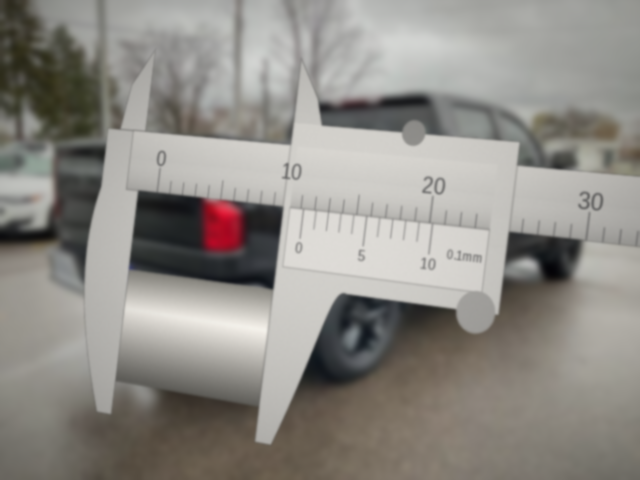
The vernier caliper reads 11.2 mm
